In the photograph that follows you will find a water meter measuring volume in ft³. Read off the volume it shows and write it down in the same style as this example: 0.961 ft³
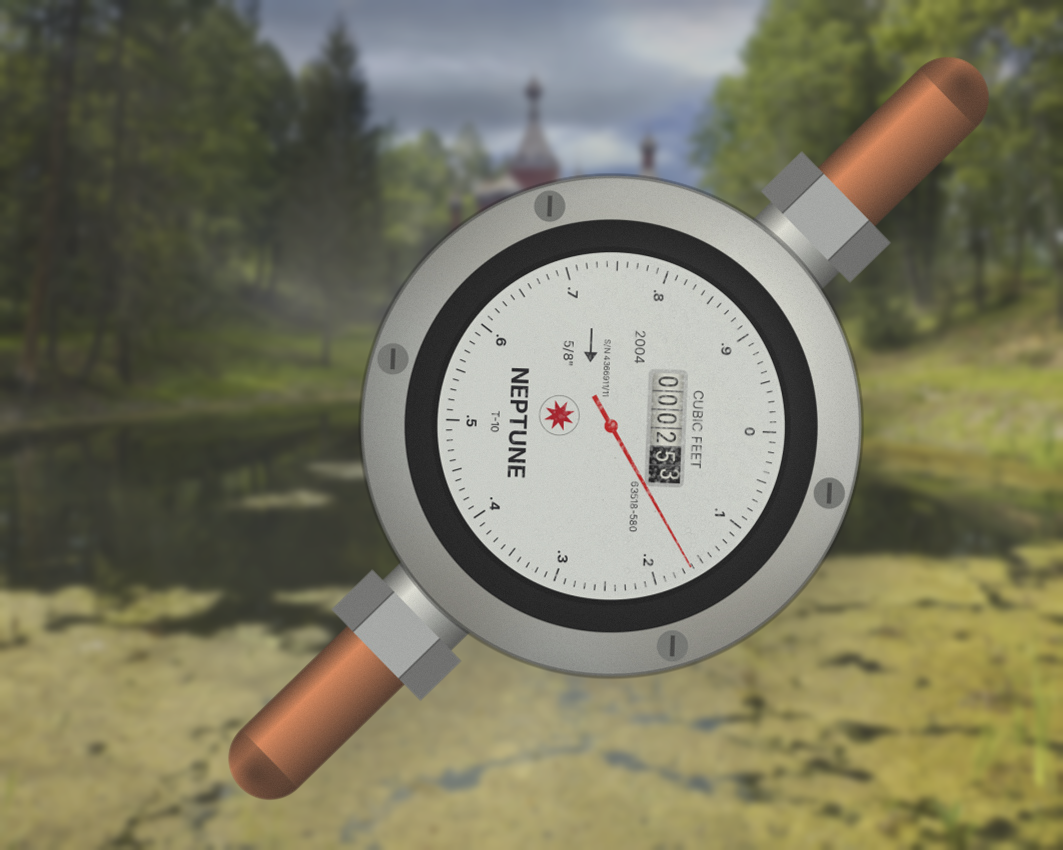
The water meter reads 253.16 ft³
